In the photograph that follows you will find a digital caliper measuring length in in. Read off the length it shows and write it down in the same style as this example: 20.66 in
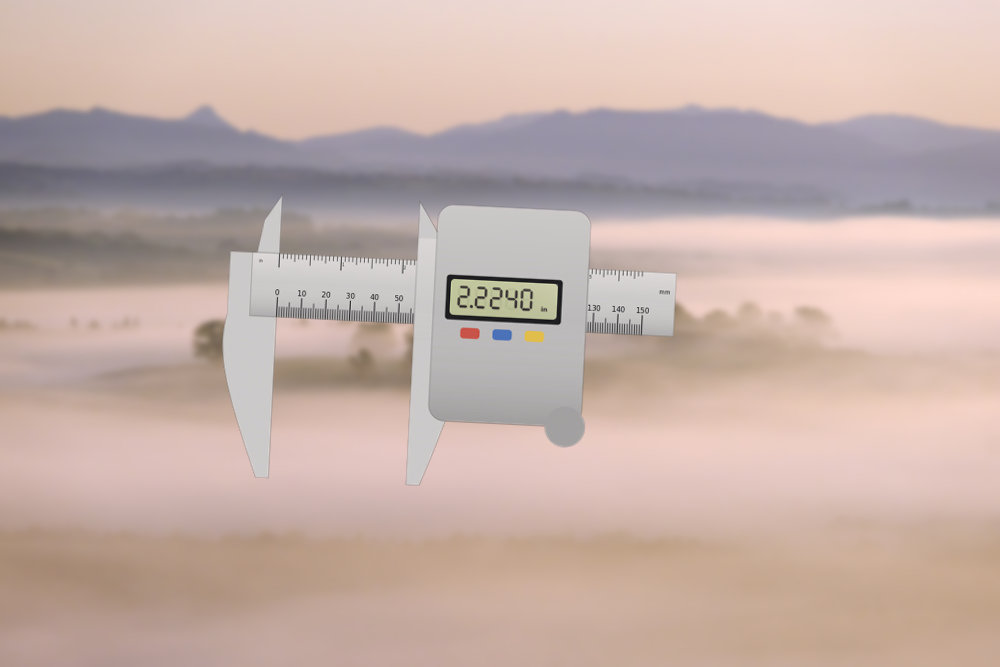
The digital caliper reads 2.2240 in
